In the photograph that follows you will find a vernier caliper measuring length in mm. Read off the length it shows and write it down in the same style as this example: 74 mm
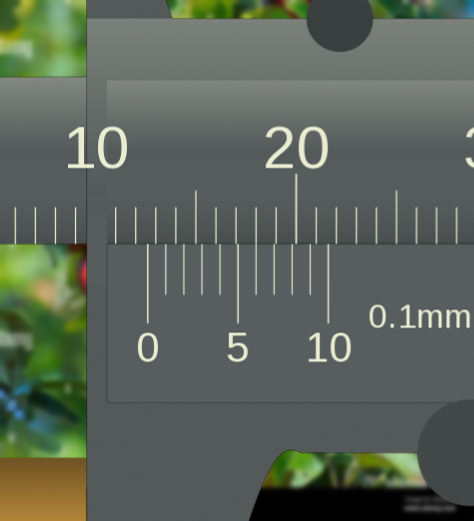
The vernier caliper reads 12.6 mm
